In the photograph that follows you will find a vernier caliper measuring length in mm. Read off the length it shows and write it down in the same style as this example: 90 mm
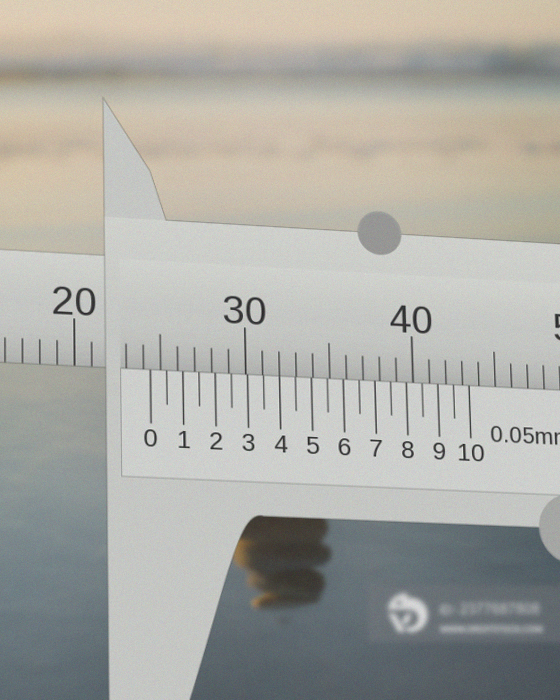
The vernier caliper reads 24.4 mm
